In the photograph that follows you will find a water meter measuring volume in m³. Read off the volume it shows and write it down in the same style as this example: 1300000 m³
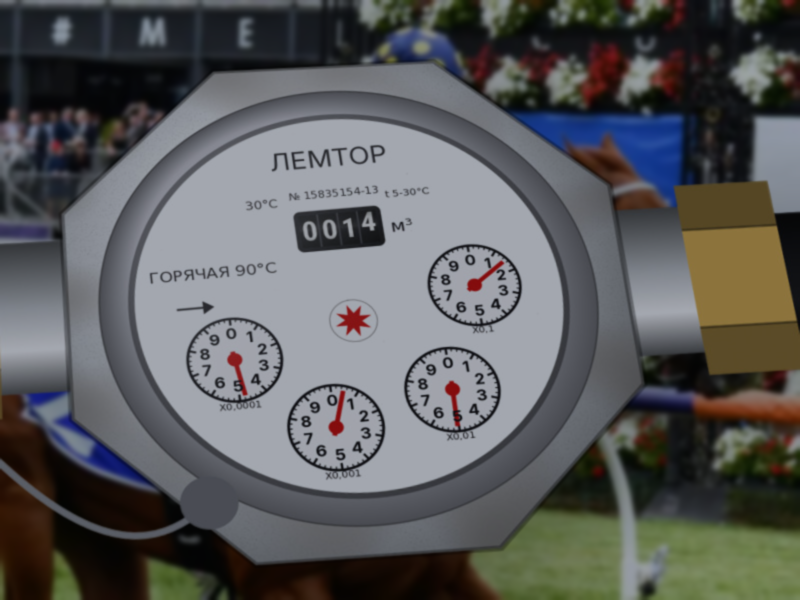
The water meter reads 14.1504 m³
